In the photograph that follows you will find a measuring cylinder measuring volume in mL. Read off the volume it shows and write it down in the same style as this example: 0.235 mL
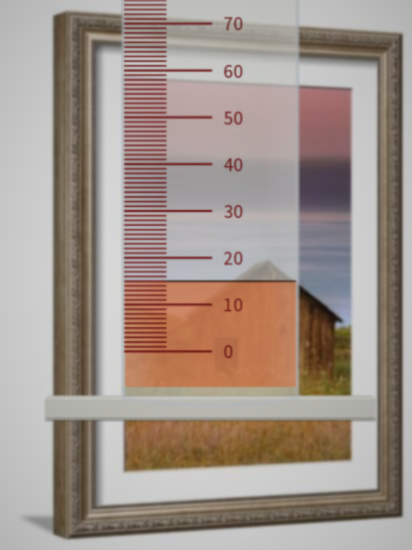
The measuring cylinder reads 15 mL
